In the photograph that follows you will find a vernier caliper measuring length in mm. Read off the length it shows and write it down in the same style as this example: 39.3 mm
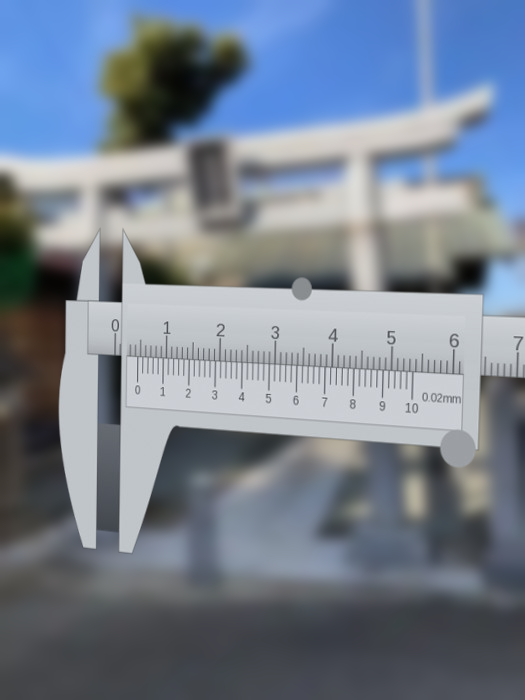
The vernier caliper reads 4.5 mm
